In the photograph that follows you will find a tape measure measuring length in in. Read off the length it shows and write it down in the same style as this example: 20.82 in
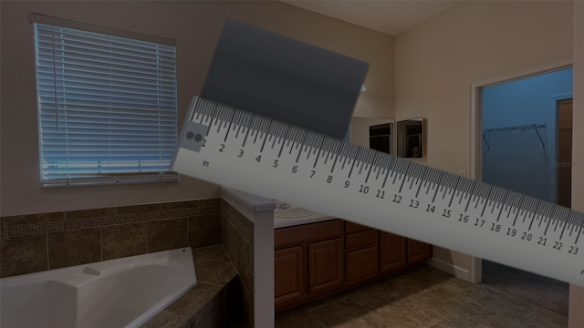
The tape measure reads 8 in
